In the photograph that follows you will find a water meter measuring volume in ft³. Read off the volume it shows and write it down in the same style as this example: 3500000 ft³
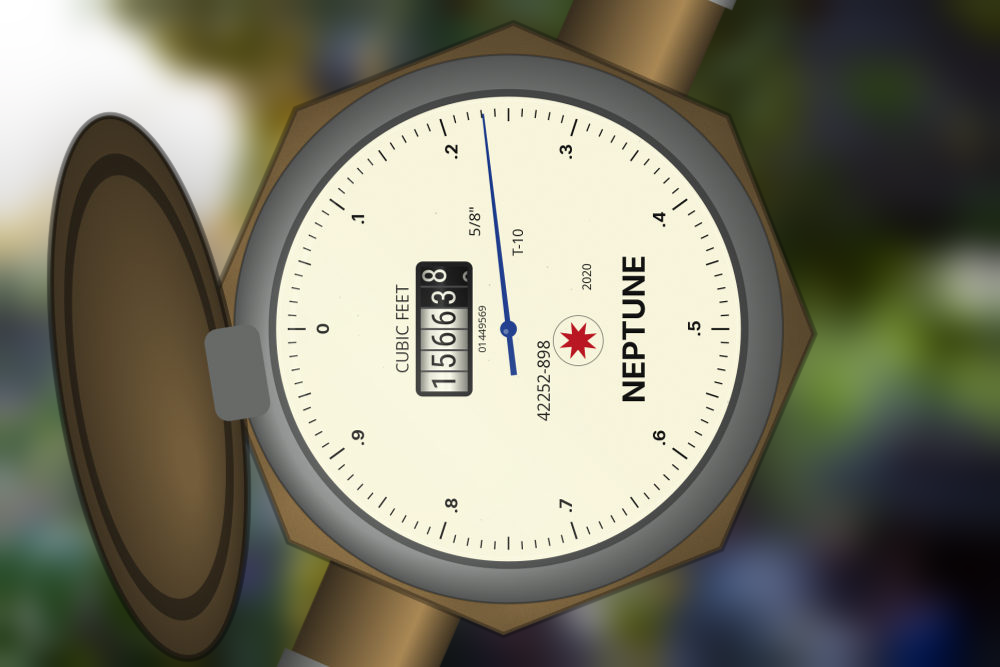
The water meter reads 156638.23 ft³
